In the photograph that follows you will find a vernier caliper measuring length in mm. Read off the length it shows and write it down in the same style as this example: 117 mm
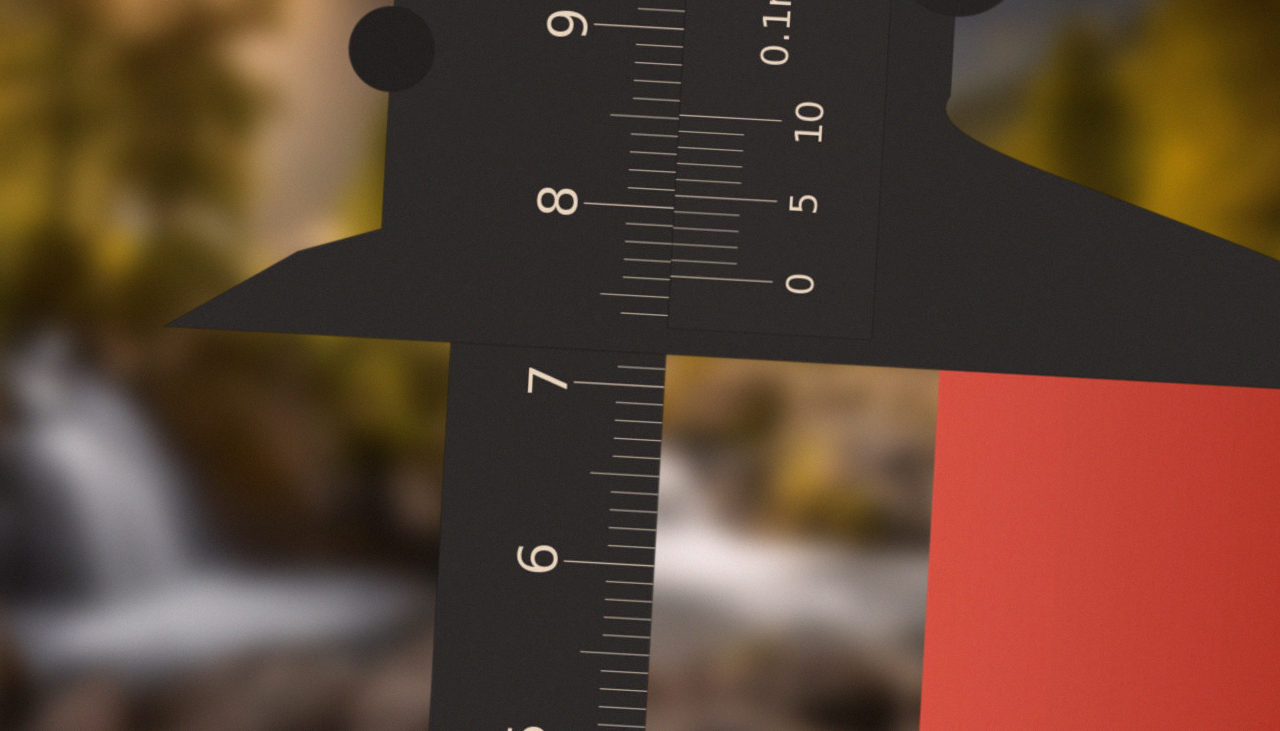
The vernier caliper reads 76.2 mm
